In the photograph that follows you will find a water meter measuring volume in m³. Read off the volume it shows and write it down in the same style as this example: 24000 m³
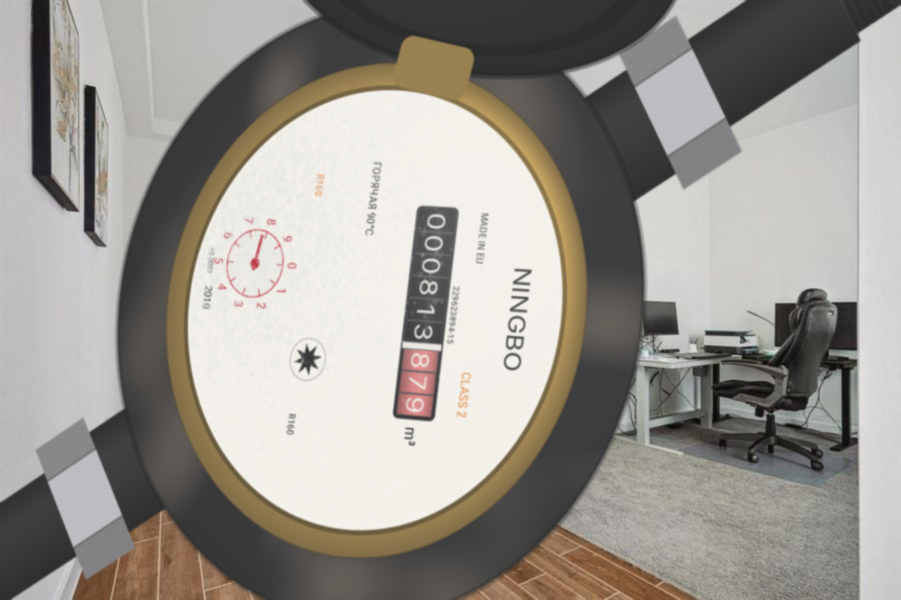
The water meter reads 813.8797 m³
